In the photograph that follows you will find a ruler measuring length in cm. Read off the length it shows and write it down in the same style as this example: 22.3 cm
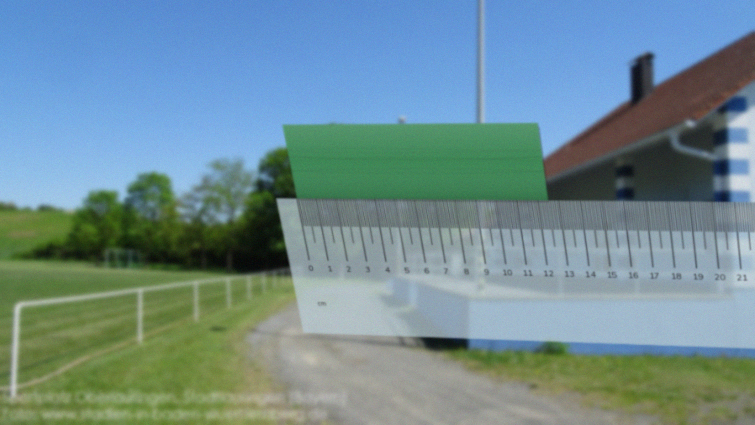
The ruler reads 12.5 cm
